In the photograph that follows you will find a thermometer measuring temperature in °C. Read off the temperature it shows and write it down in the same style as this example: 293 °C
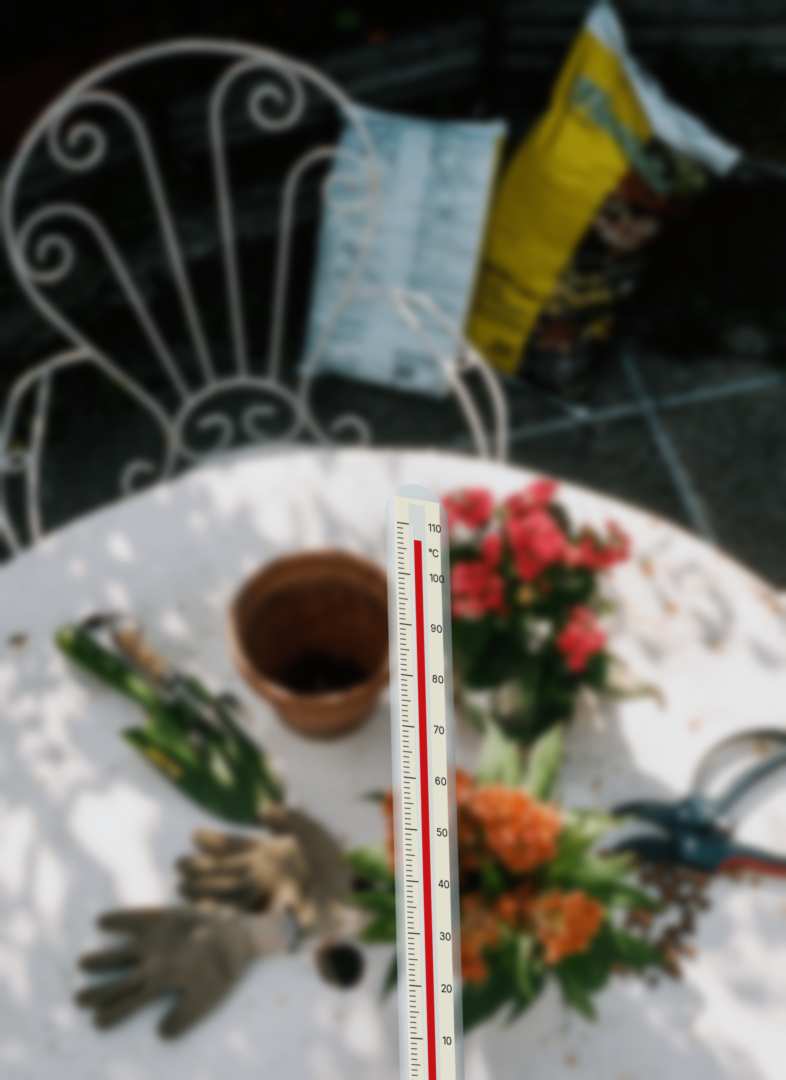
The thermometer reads 107 °C
